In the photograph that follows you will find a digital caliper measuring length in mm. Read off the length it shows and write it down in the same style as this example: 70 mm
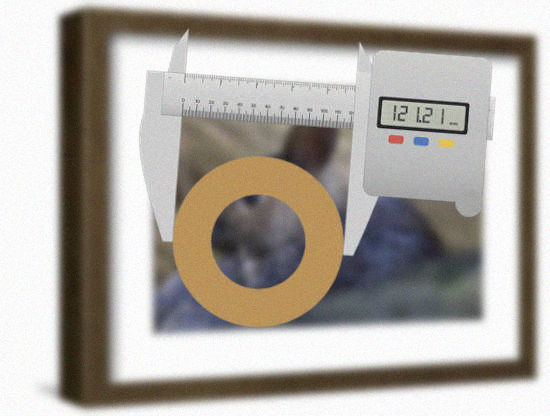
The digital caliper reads 121.21 mm
